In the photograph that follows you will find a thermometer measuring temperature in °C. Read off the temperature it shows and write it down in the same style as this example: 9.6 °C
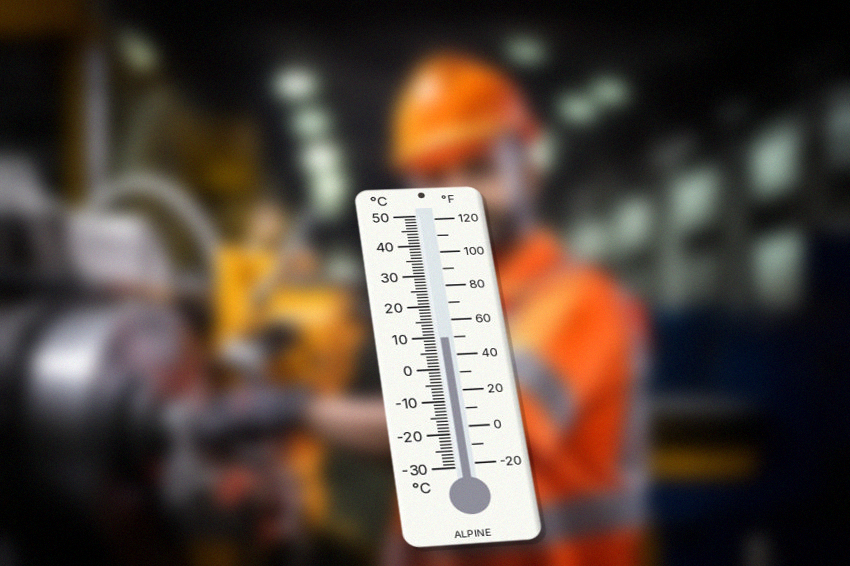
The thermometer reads 10 °C
